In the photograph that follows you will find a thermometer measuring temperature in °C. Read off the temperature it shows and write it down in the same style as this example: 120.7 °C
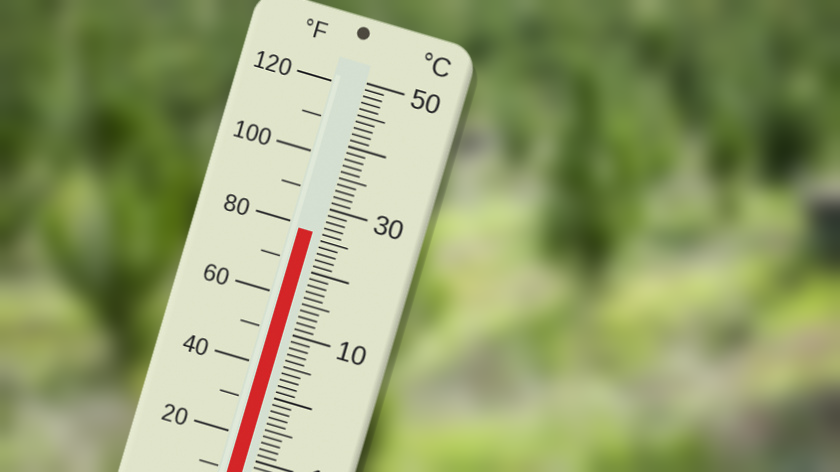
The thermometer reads 26 °C
